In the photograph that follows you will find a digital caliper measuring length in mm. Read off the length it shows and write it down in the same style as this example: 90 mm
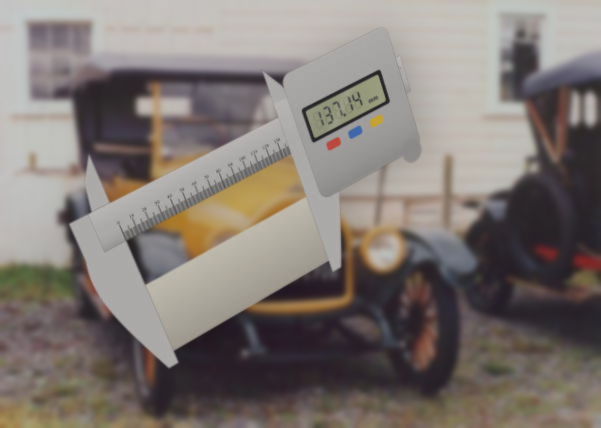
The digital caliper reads 137.14 mm
